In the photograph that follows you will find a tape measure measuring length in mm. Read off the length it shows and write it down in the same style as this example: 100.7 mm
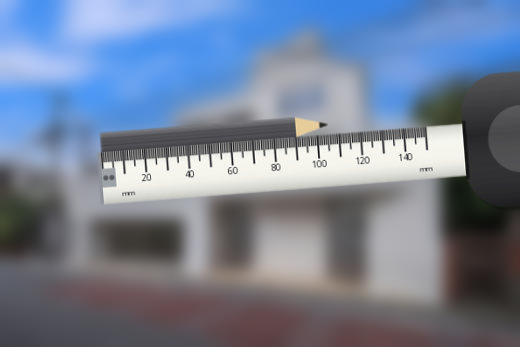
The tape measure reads 105 mm
